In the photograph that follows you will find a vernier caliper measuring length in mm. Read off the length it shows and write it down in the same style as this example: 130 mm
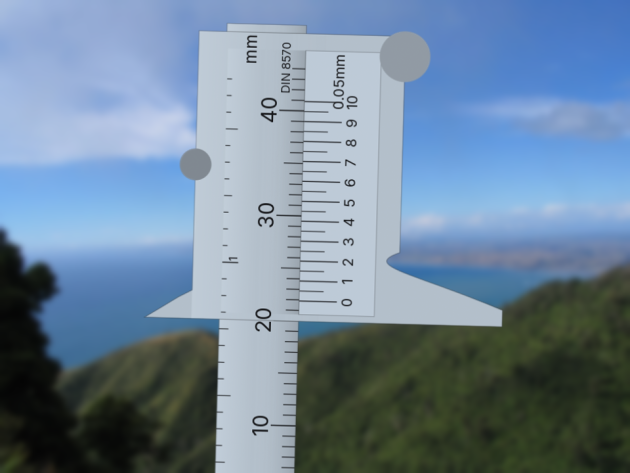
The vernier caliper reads 21.9 mm
